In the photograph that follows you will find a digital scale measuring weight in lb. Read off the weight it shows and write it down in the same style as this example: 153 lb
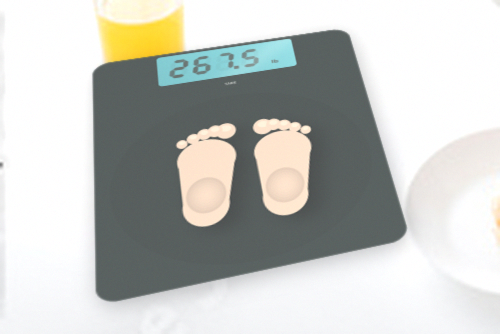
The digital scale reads 267.5 lb
